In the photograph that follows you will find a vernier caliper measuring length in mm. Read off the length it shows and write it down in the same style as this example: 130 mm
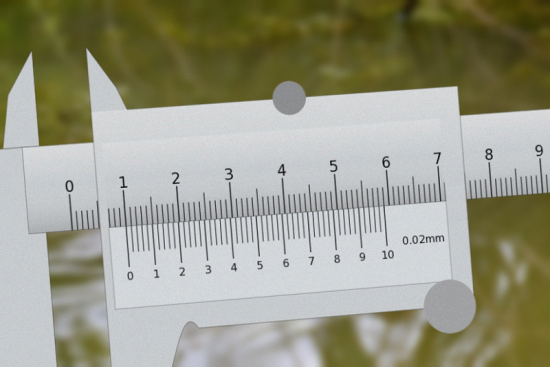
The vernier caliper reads 10.0 mm
